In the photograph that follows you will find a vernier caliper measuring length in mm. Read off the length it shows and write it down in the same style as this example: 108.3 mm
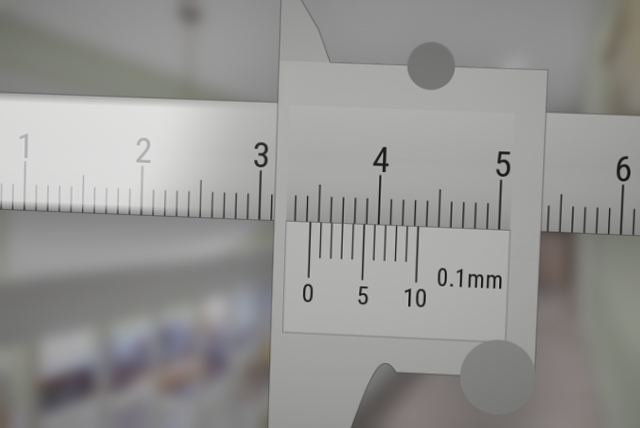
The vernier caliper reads 34.3 mm
